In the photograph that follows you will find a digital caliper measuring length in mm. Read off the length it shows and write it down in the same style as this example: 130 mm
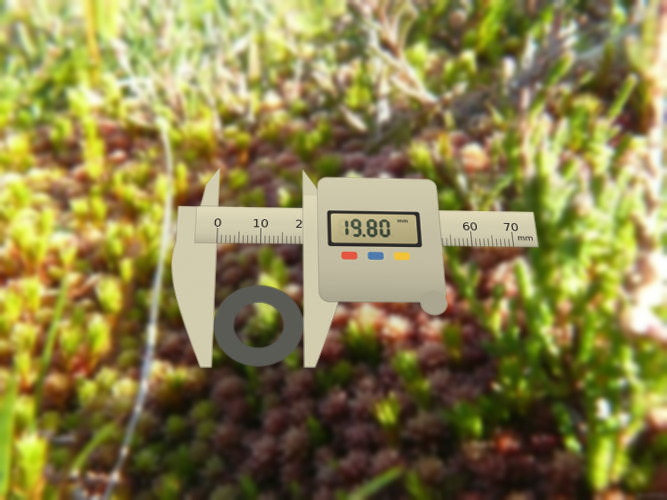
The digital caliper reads 19.80 mm
